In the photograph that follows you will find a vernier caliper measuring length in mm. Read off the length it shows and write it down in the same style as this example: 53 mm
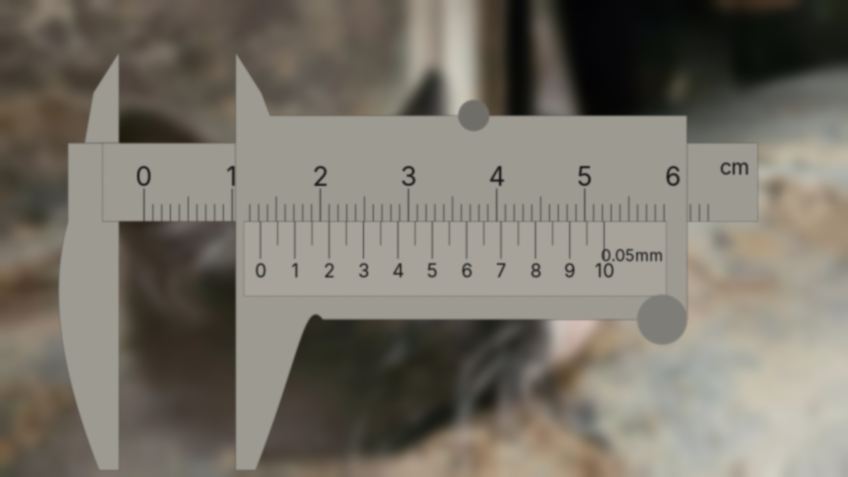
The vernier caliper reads 13.2 mm
